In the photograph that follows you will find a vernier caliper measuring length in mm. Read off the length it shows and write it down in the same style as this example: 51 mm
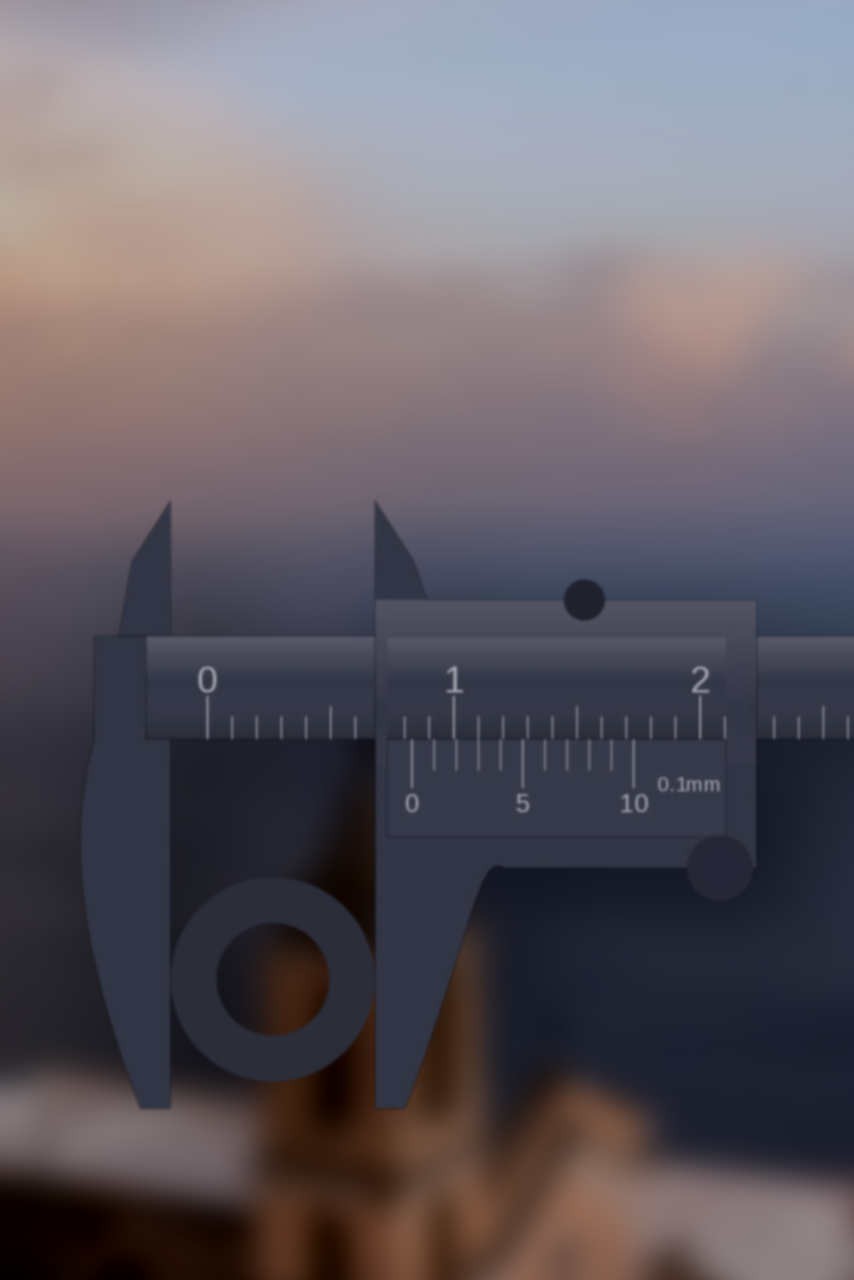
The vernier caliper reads 8.3 mm
